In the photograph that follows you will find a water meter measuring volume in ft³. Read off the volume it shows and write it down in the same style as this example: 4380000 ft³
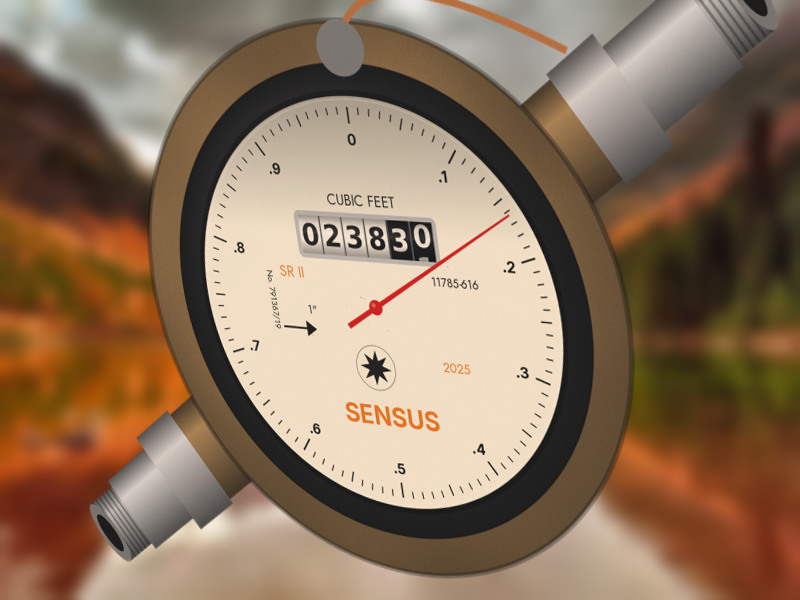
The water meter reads 23830.16 ft³
